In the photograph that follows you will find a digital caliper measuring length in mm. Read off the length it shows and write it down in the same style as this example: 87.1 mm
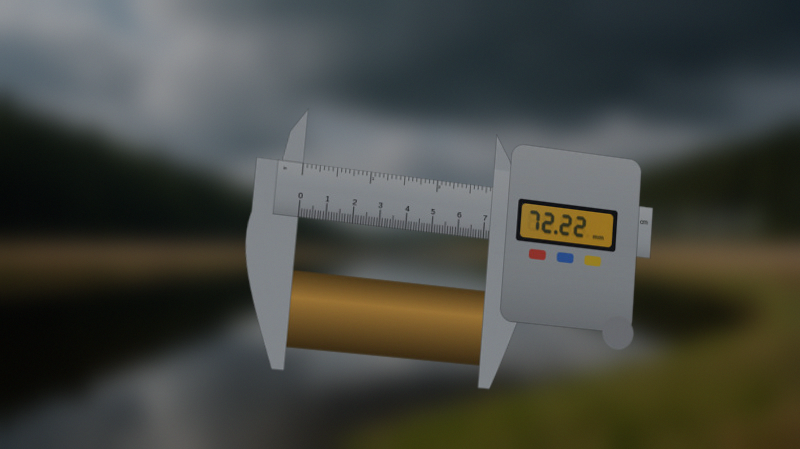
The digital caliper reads 72.22 mm
